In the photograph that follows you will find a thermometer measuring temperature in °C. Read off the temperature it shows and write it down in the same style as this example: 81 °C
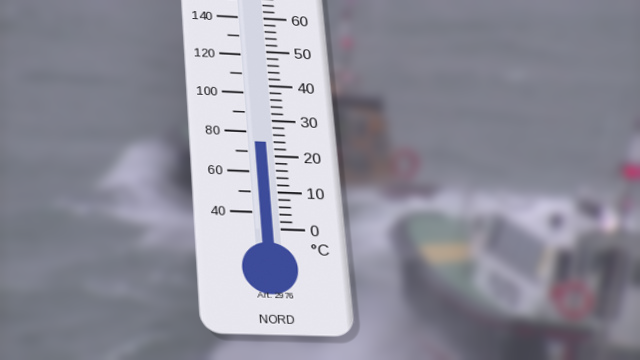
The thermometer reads 24 °C
